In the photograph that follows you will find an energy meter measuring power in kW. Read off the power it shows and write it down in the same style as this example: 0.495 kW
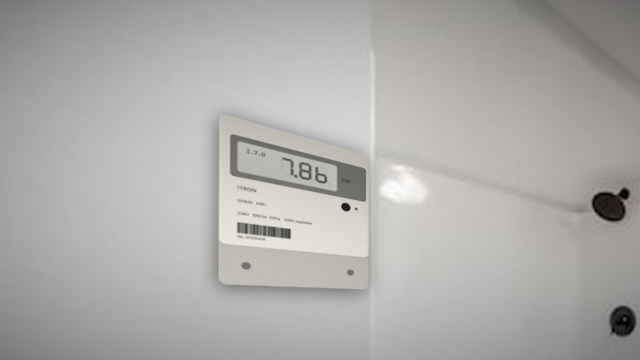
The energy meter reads 7.86 kW
